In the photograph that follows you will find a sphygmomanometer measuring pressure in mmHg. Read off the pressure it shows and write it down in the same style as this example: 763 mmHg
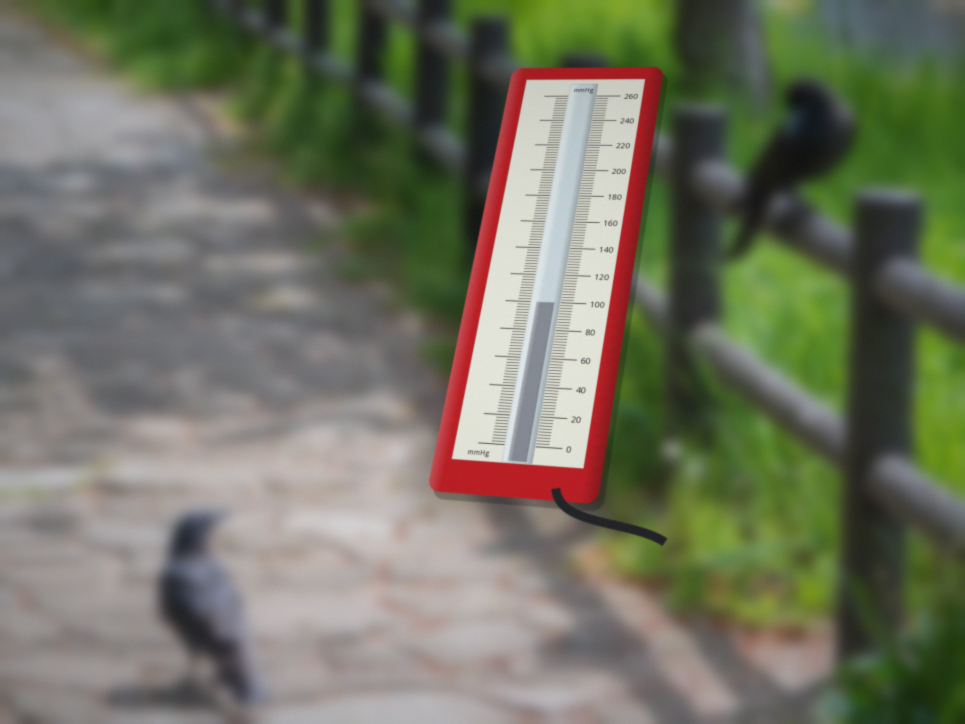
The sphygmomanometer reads 100 mmHg
